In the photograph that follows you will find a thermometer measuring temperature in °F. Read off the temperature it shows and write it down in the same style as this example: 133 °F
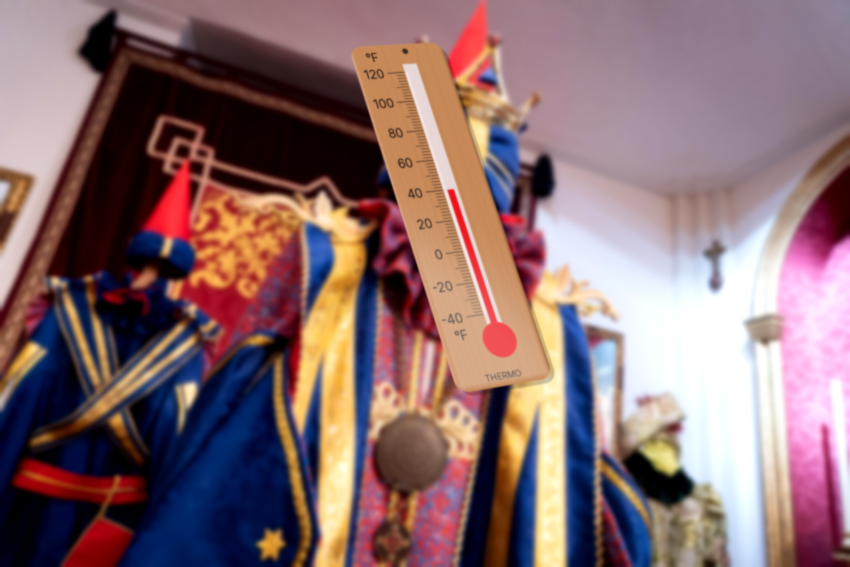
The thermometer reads 40 °F
